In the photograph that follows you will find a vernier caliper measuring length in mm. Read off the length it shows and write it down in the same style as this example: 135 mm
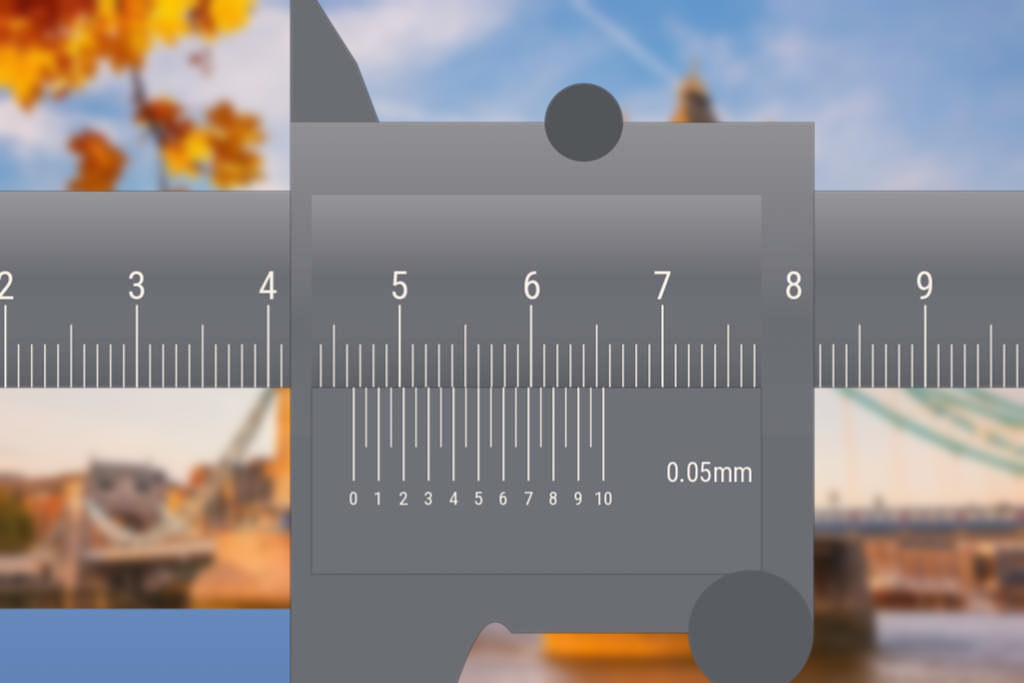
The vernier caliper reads 46.5 mm
